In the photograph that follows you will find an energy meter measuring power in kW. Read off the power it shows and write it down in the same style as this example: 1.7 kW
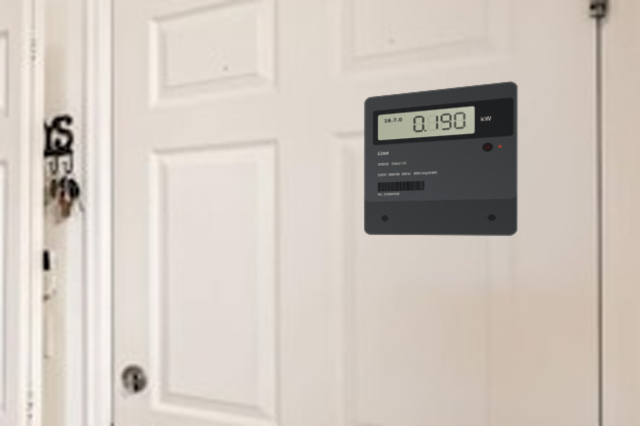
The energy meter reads 0.190 kW
